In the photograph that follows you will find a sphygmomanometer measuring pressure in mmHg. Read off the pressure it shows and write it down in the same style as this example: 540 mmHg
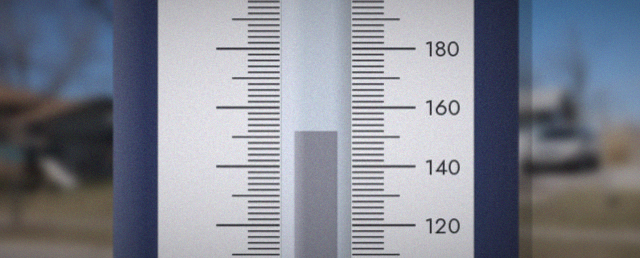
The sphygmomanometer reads 152 mmHg
